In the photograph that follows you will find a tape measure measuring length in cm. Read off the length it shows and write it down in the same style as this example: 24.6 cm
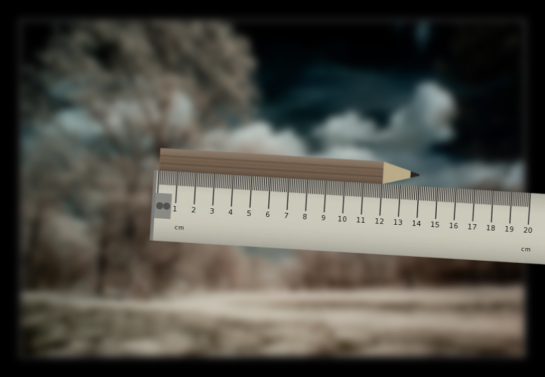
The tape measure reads 14 cm
